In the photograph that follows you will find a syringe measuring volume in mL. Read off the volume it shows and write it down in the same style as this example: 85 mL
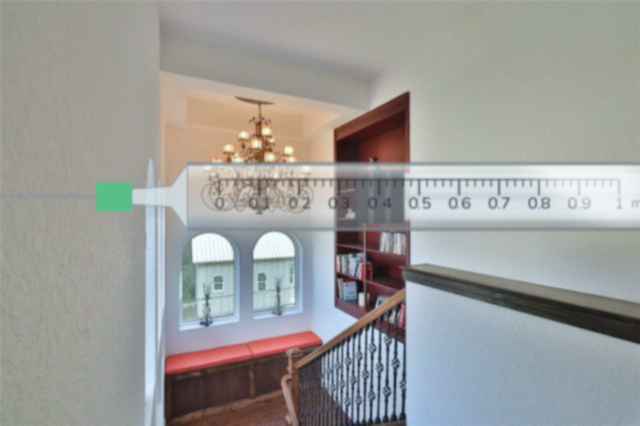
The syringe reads 0.34 mL
